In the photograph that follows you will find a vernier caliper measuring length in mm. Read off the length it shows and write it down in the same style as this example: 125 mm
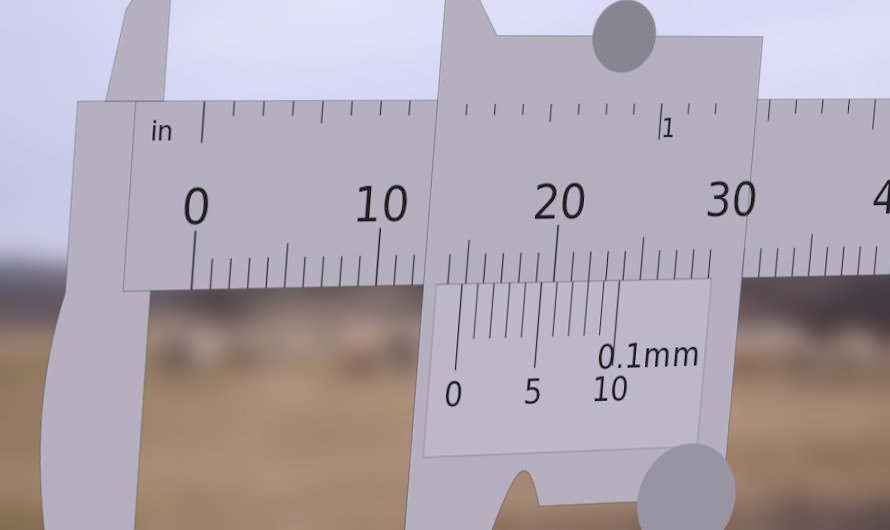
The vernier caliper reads 14.8 mm
